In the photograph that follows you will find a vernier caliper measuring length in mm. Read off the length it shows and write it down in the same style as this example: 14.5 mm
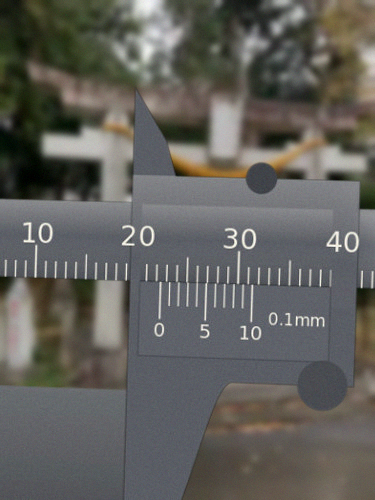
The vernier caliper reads 22.4 mm
